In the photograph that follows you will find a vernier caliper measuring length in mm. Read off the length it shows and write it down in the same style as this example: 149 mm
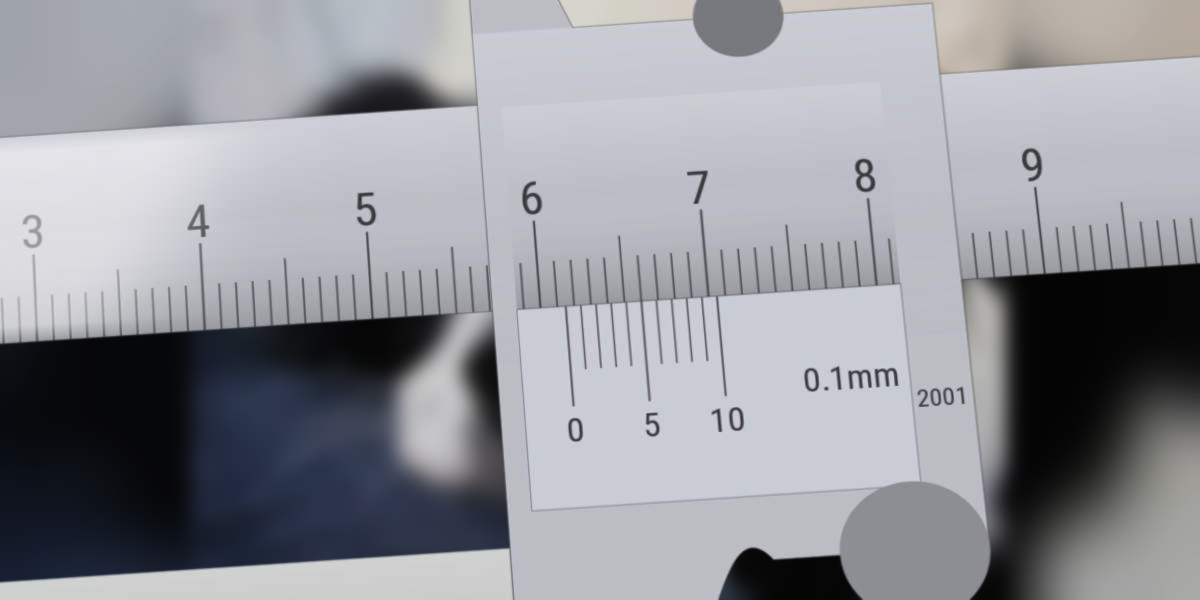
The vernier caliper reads 61.5 mm
